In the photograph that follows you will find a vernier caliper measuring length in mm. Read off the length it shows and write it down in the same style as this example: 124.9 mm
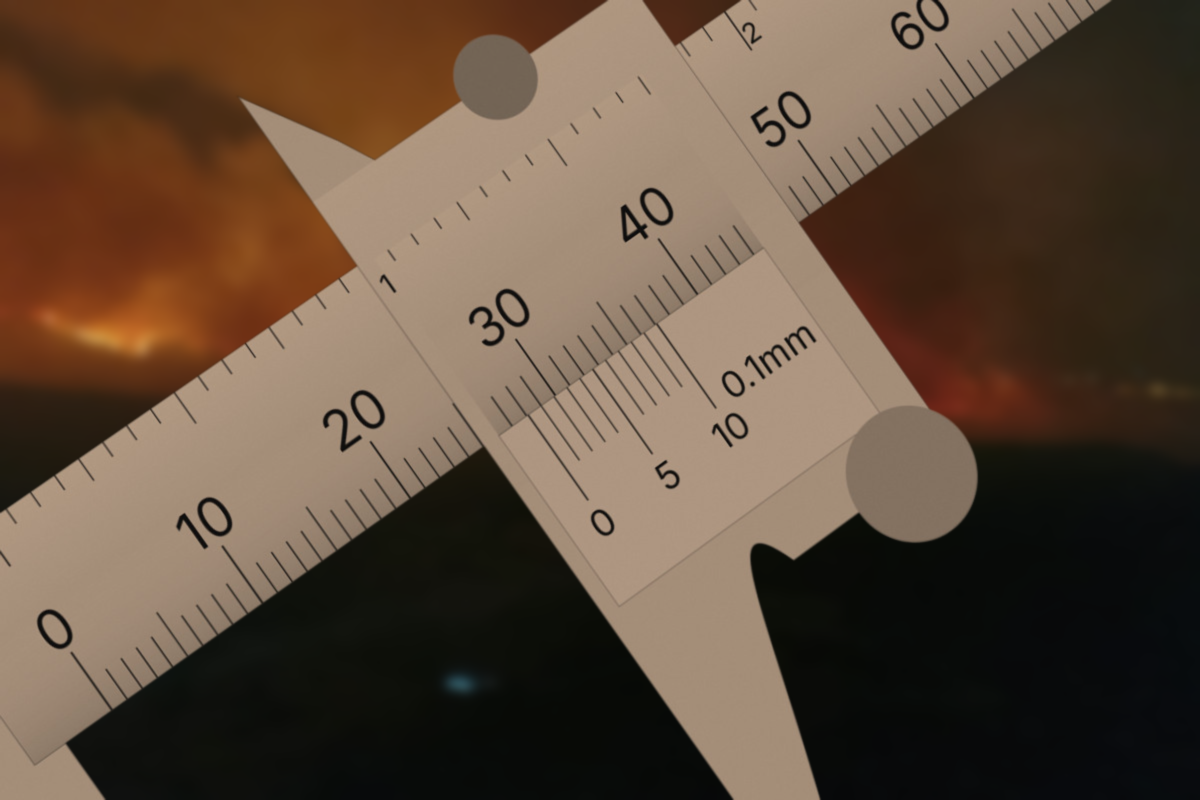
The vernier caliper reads 28.1 mm
